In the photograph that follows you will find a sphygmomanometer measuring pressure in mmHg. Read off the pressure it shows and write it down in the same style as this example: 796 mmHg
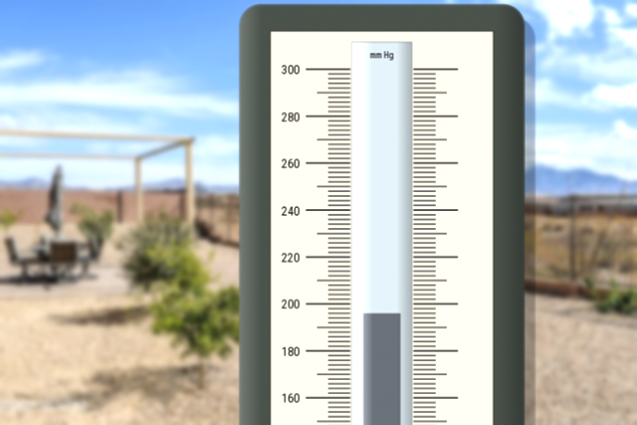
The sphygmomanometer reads 196 mmHg
